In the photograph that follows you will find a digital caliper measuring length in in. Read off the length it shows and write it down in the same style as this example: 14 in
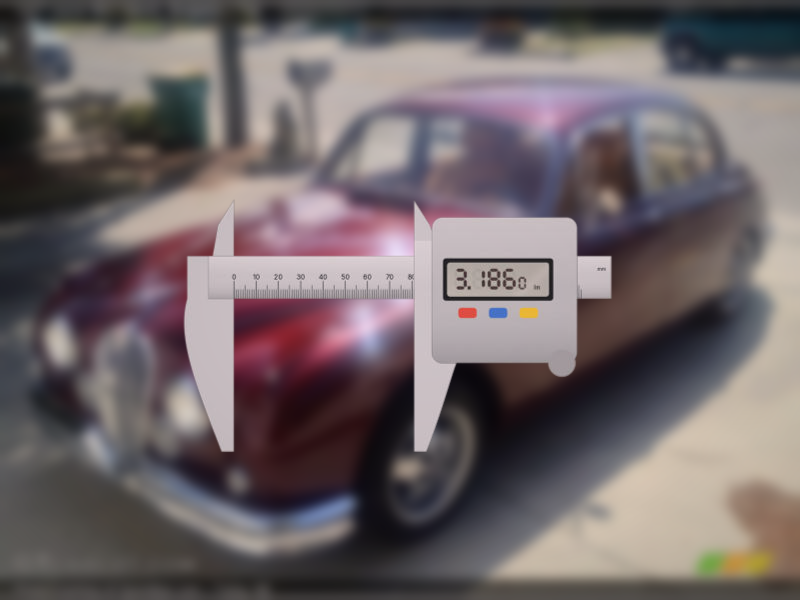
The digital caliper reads 3.1860 in
